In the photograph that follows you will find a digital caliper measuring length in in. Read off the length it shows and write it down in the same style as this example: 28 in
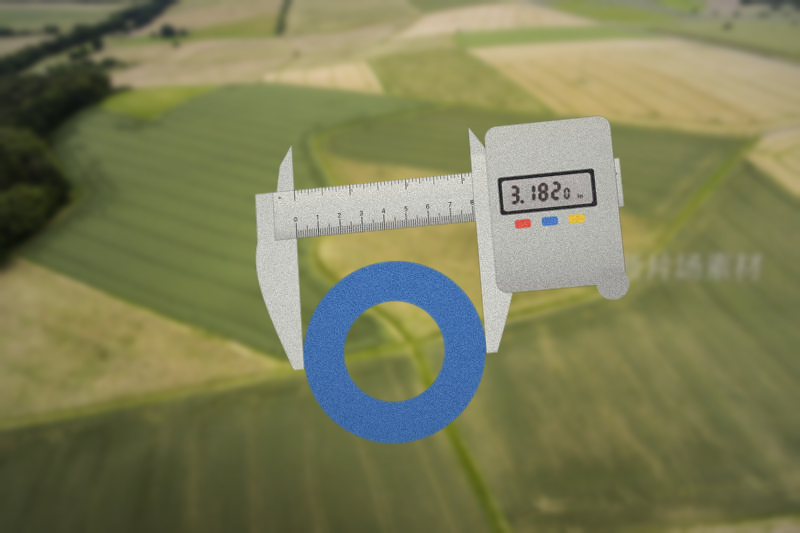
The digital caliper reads 3.1820 in
